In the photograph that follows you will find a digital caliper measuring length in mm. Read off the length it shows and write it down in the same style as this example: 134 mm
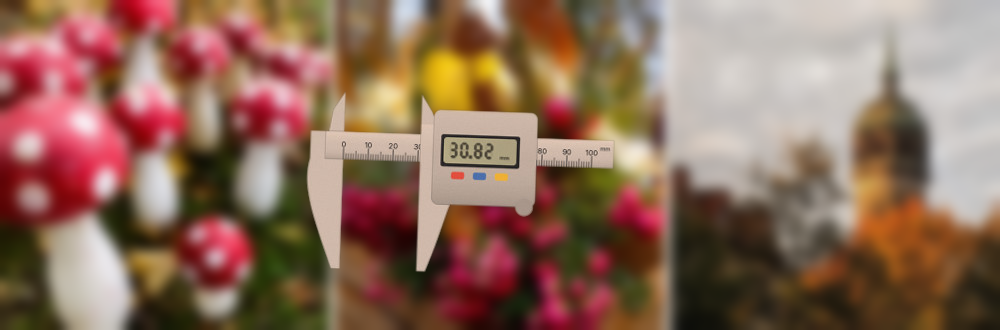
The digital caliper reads 30.82 mm
